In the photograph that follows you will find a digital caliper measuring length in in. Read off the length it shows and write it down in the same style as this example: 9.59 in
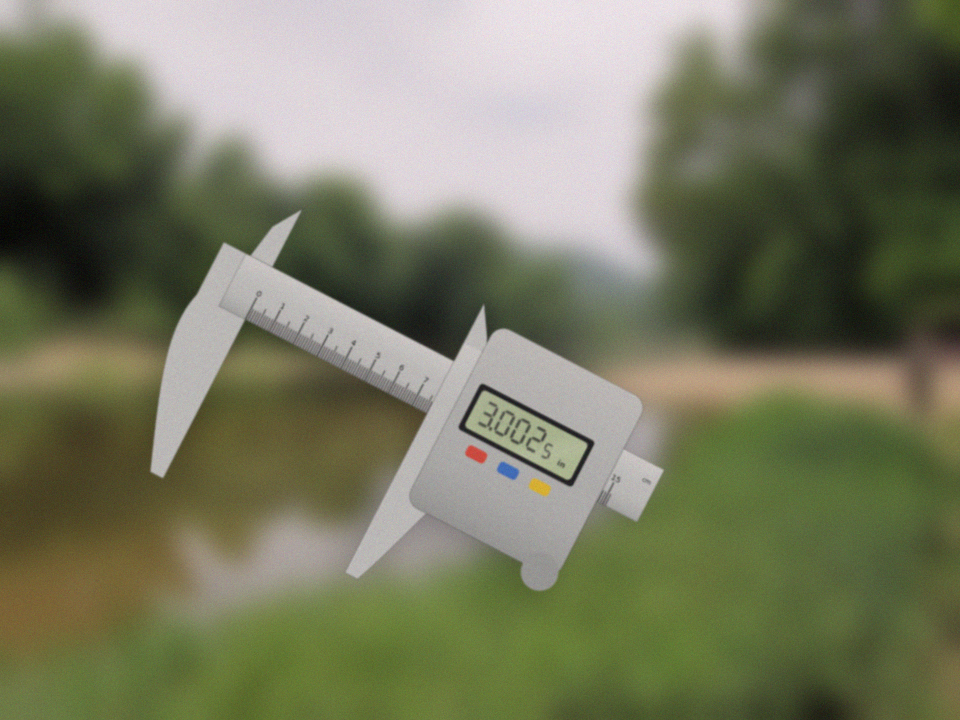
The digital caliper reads 3.0025 in
